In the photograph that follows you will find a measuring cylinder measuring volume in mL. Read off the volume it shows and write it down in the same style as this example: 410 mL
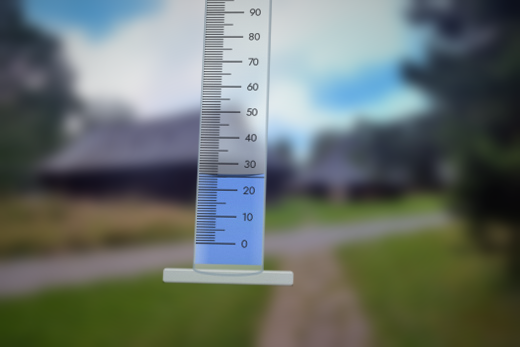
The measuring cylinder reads 25 mL
